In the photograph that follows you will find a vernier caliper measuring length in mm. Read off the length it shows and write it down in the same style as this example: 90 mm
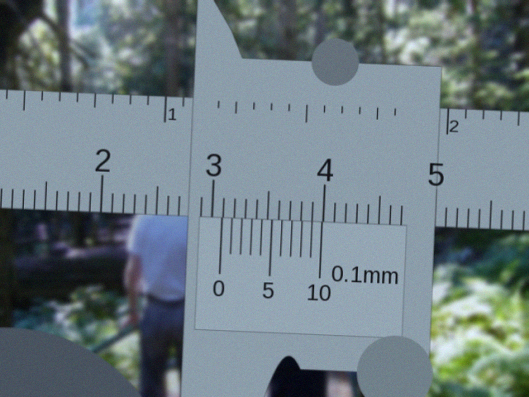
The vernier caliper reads 30.9 mm
